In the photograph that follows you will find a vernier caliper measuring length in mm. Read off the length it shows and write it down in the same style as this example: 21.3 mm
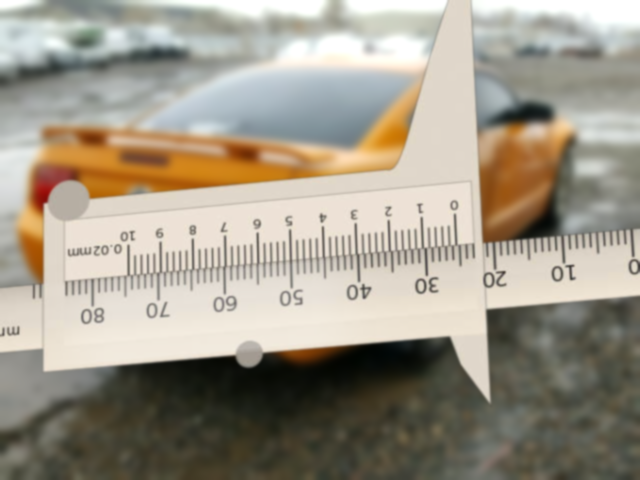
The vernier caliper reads 25.5 mm
